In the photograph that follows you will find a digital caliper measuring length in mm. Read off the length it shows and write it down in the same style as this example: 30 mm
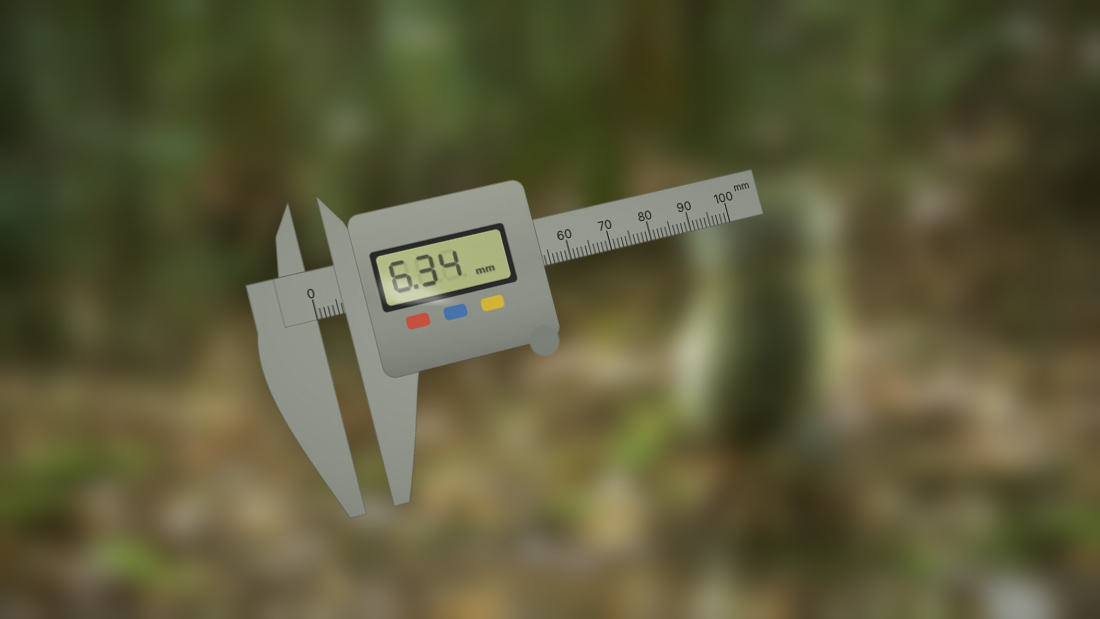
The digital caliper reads 6.34 mm
